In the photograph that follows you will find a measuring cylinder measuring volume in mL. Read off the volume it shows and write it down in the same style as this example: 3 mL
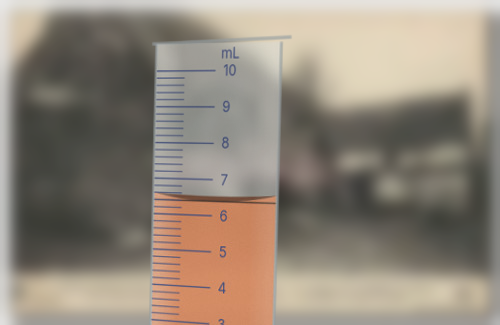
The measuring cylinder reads 6.4 mL
